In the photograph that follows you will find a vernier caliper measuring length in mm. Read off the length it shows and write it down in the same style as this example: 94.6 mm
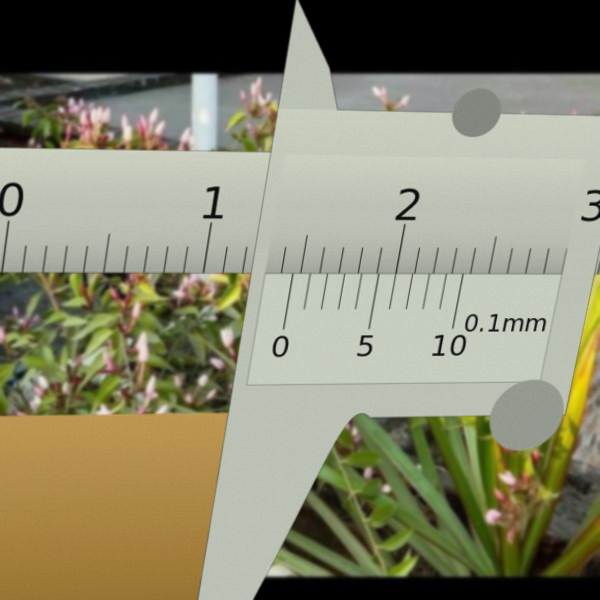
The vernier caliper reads 14.6 mm
